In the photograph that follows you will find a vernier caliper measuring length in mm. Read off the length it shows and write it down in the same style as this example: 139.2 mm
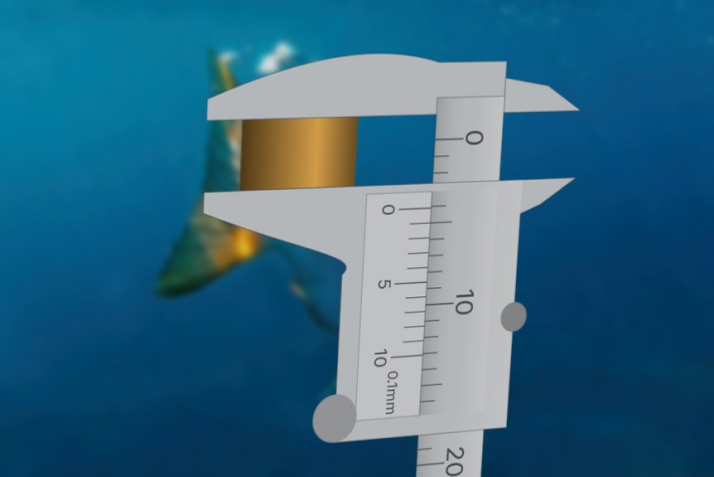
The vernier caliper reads 4.1 mm
